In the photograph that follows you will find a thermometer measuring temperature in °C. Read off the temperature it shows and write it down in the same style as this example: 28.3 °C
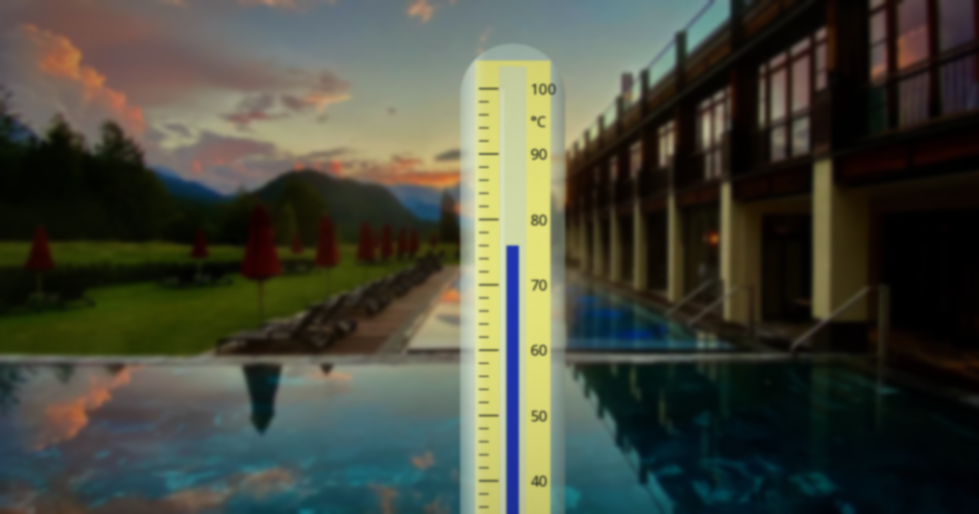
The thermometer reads 76 °C
